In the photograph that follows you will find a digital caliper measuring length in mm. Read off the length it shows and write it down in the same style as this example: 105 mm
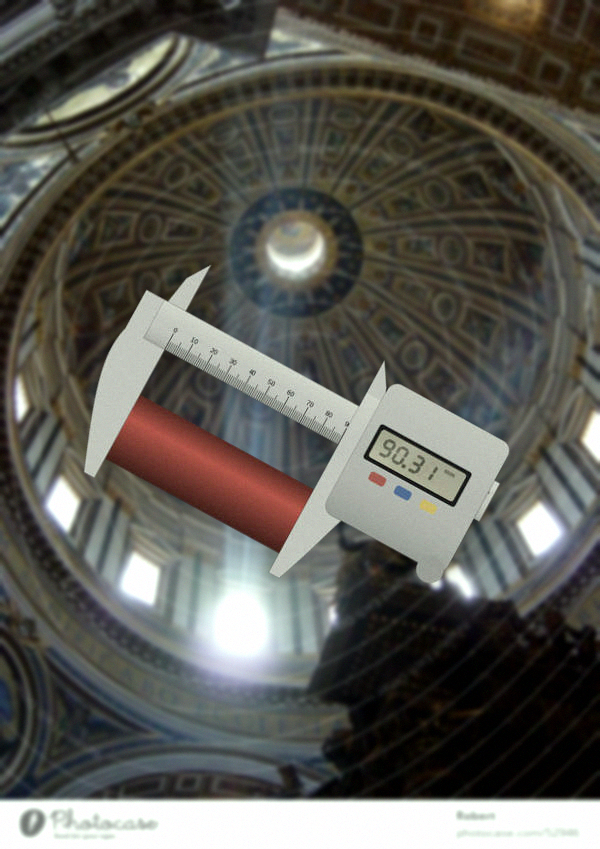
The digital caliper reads 90.31 mm
